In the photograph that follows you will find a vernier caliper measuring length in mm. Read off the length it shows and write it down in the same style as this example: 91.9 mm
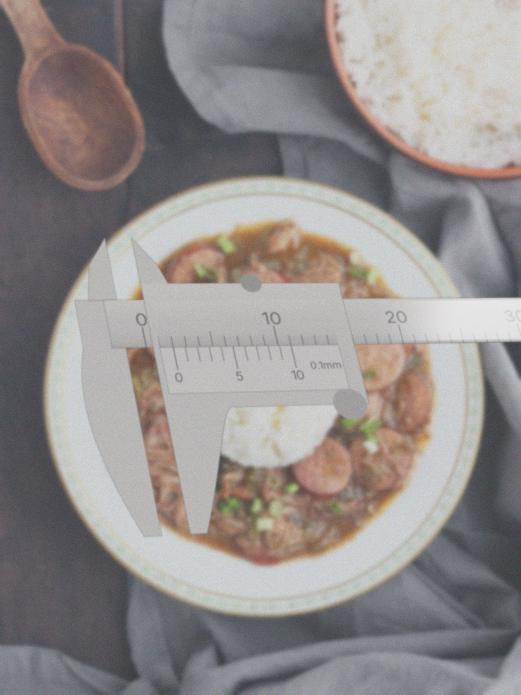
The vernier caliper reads 2.0 mm
